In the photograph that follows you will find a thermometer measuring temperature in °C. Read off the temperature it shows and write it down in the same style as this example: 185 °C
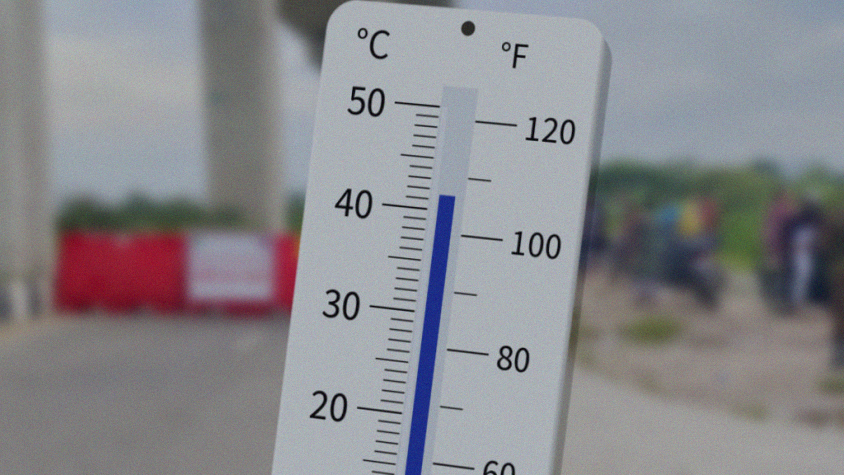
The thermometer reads 41.5 °C
